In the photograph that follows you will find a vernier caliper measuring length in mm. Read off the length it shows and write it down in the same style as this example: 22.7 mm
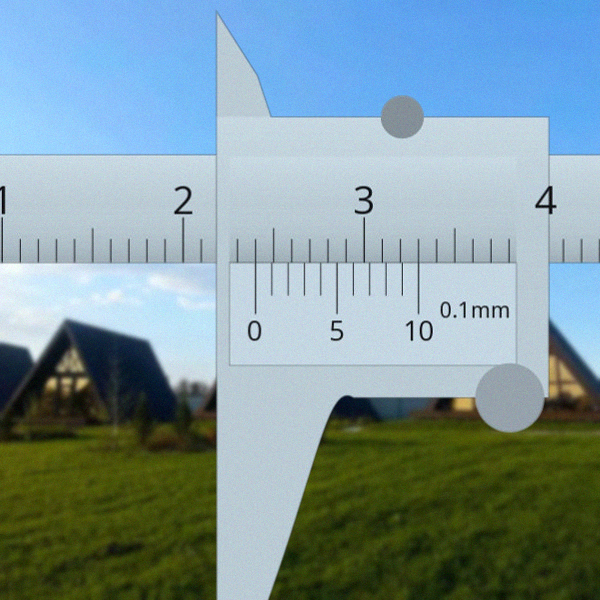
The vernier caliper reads 24.0 mm
